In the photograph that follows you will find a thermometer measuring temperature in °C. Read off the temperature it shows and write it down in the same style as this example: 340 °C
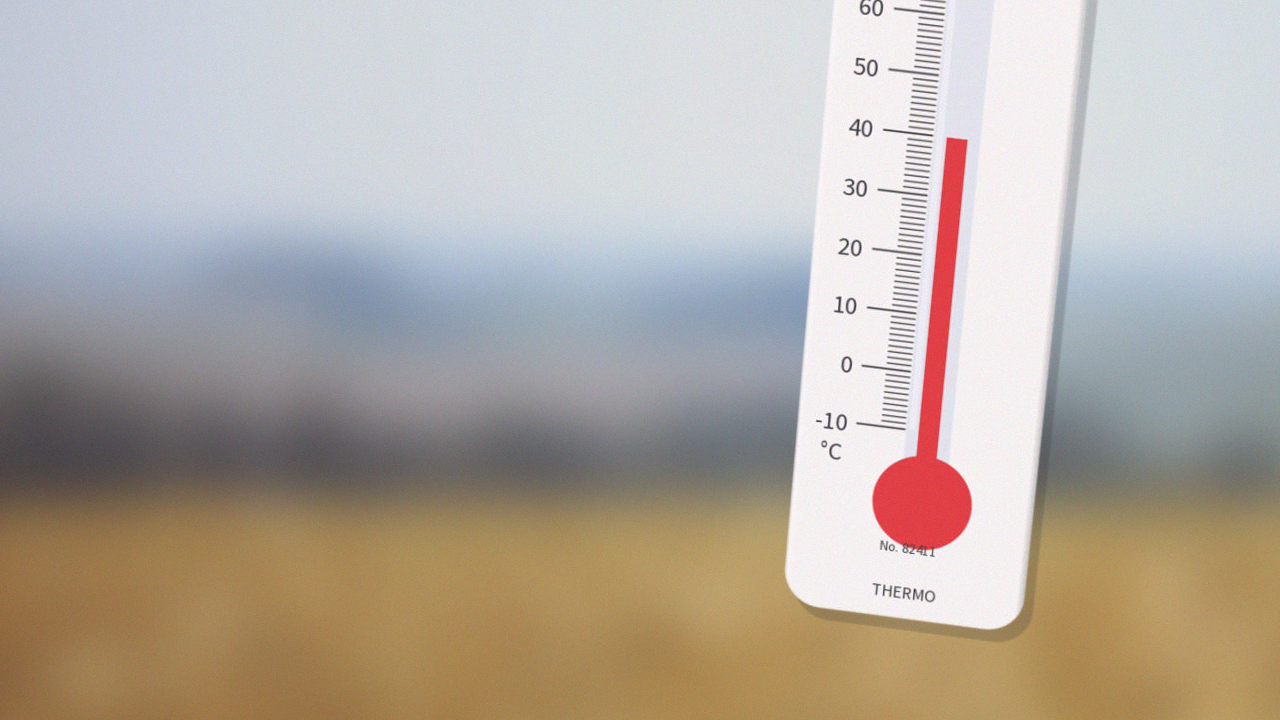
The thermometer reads 40 °C
